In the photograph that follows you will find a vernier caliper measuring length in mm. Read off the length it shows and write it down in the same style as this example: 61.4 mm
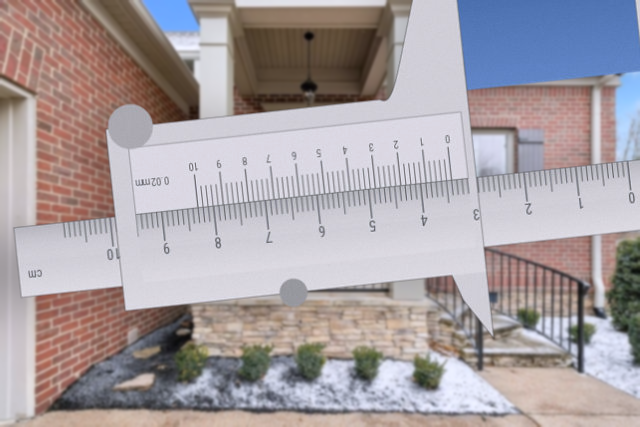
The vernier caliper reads 34.0 mm
